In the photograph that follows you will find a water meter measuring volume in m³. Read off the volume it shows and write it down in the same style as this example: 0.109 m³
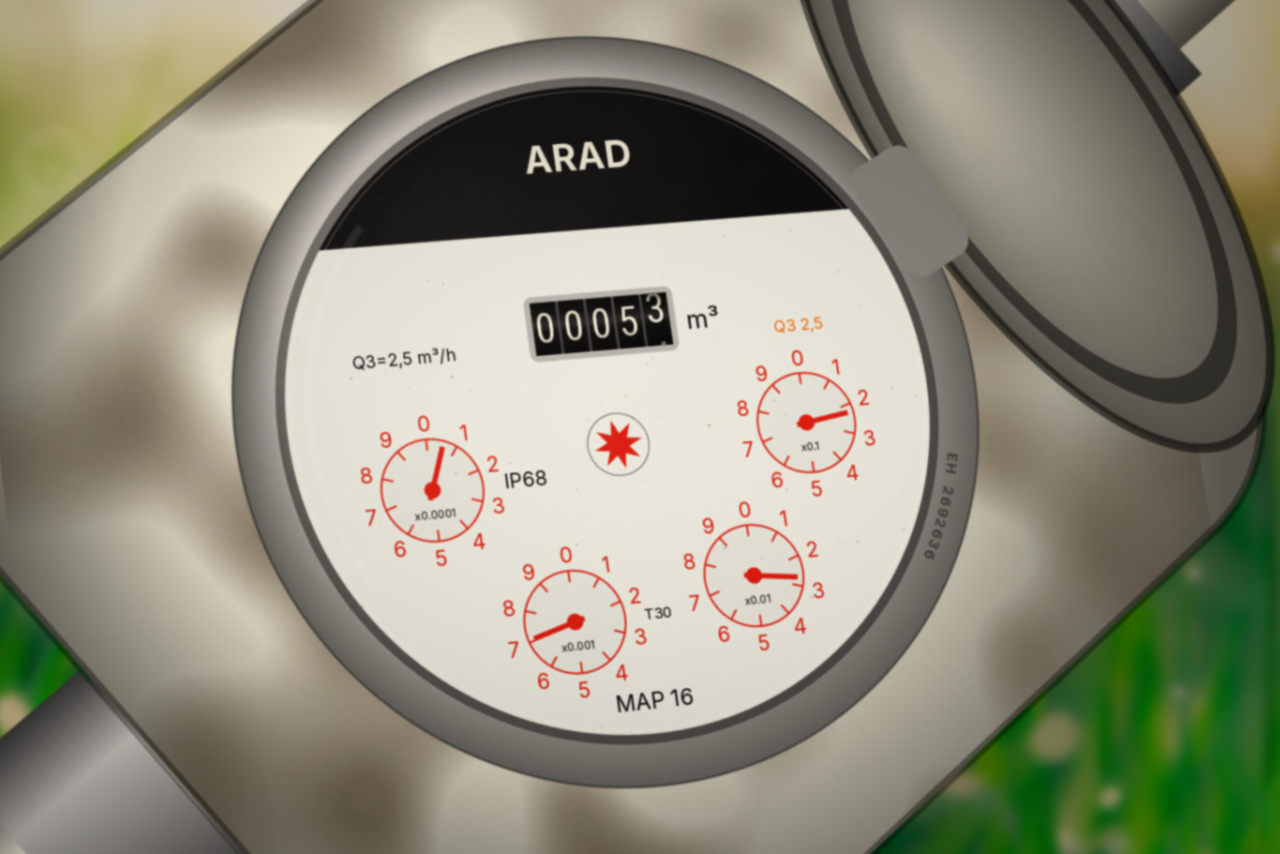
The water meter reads 53.2270 m³
